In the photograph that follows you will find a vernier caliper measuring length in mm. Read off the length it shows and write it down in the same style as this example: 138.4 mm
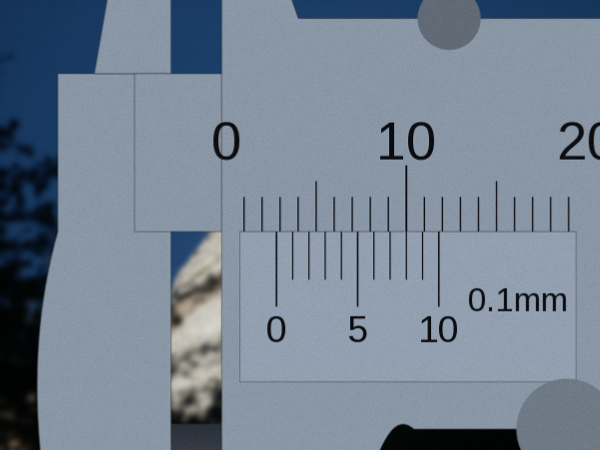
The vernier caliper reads 2.8 mm
